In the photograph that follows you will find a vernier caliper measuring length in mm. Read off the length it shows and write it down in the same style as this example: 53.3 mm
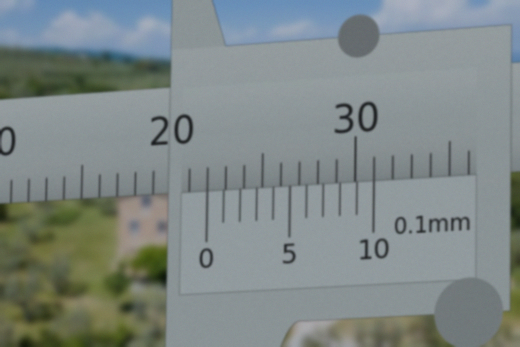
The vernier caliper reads 22.0 mm
